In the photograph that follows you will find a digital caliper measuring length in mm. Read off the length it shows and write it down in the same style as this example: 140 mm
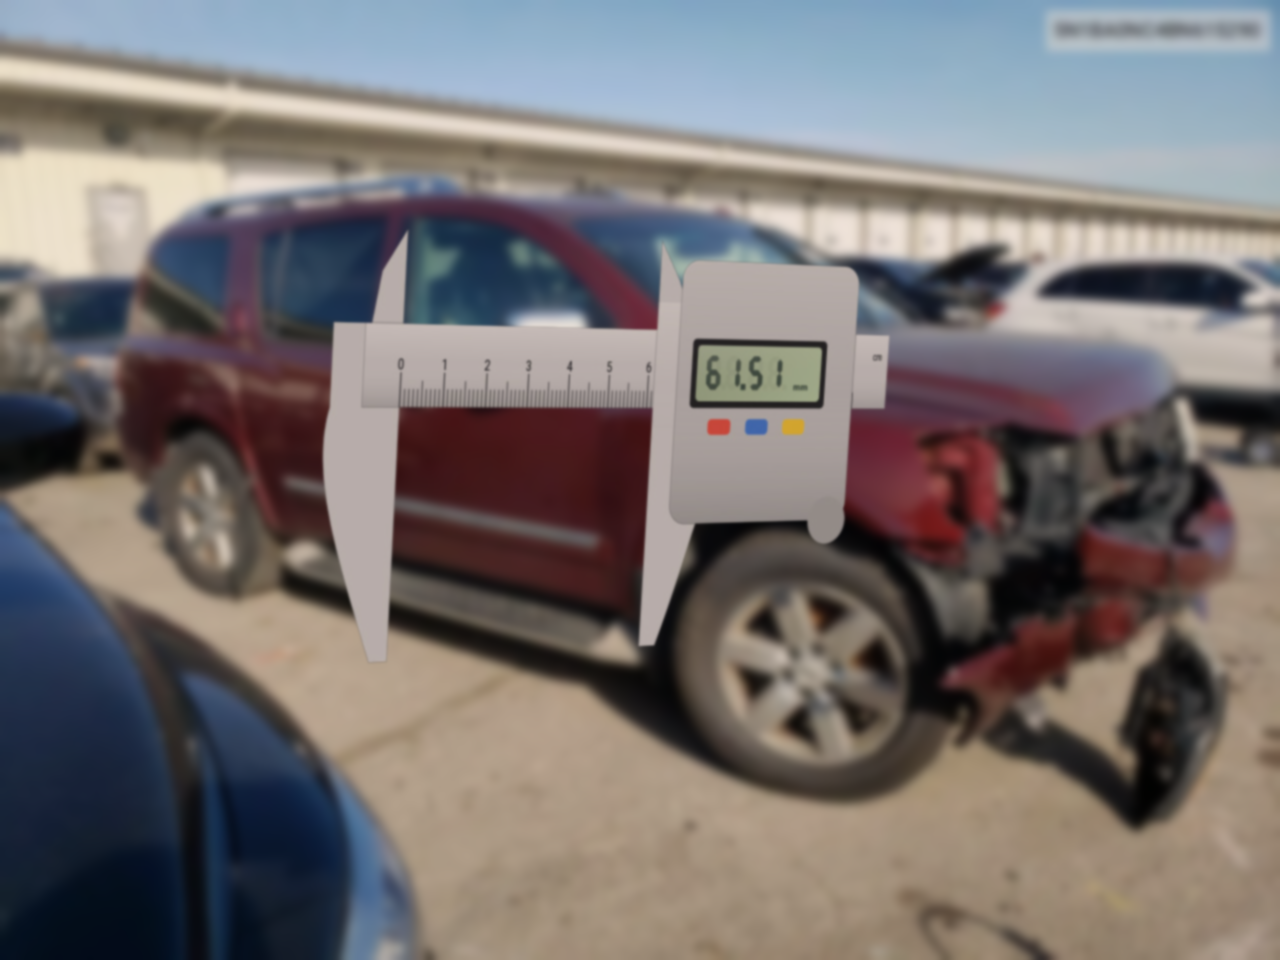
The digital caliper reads 61.51 mm
